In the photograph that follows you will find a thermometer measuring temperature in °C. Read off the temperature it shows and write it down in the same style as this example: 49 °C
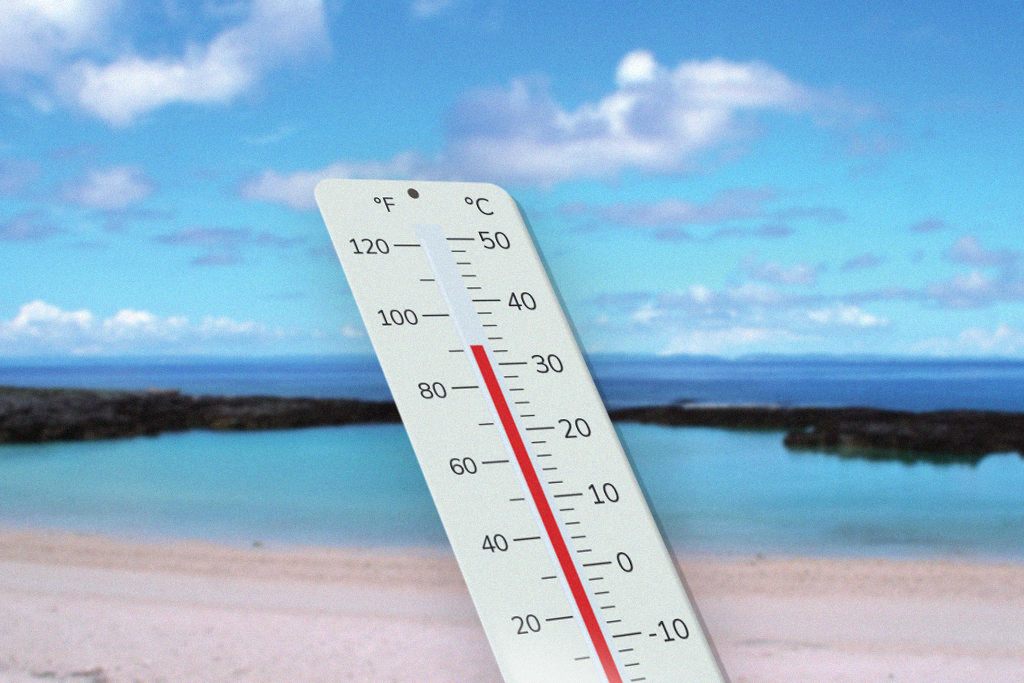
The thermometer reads 33 °C
